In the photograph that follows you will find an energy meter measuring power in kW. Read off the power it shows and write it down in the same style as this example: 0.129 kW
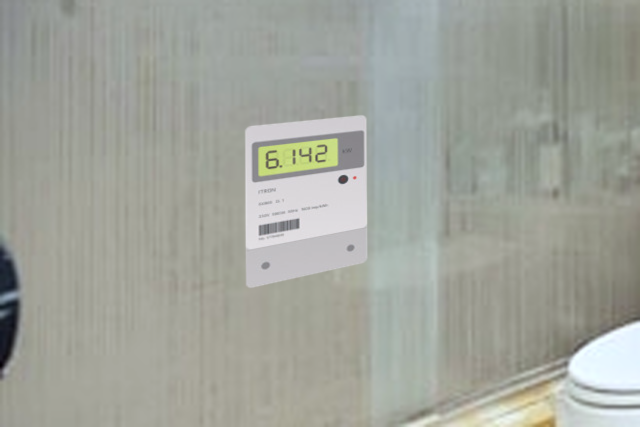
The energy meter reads 6.142 kW
